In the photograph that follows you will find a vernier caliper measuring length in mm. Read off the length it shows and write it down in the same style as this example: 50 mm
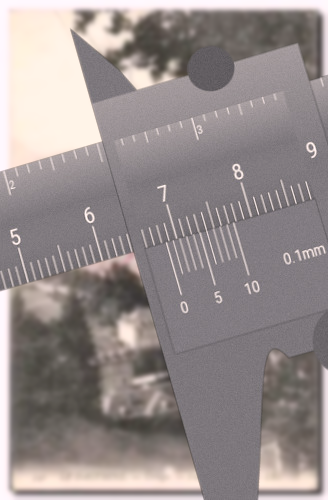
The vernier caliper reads 68.6 mm
